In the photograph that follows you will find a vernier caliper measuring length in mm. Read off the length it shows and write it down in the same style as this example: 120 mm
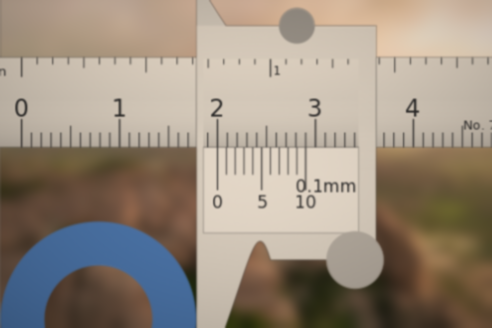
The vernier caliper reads 20.0 mm
